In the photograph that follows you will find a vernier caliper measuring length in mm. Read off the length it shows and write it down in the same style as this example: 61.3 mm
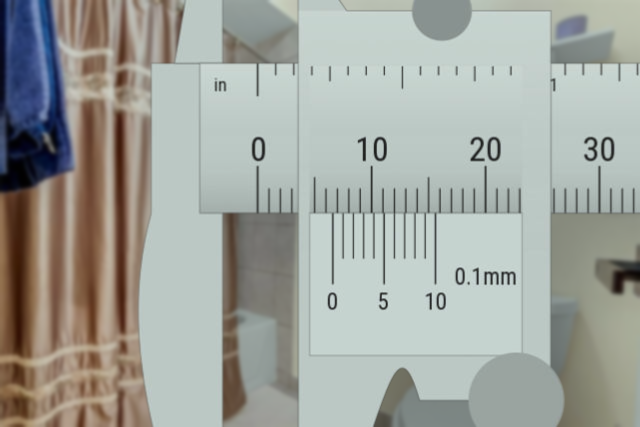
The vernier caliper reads 6.6 mm
